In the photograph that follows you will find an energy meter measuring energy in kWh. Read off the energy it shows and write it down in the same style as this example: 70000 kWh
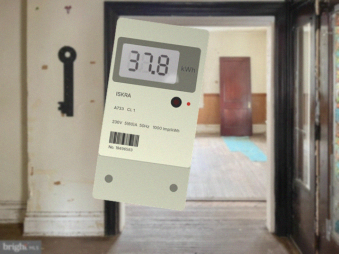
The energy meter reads 37.8 kWh
